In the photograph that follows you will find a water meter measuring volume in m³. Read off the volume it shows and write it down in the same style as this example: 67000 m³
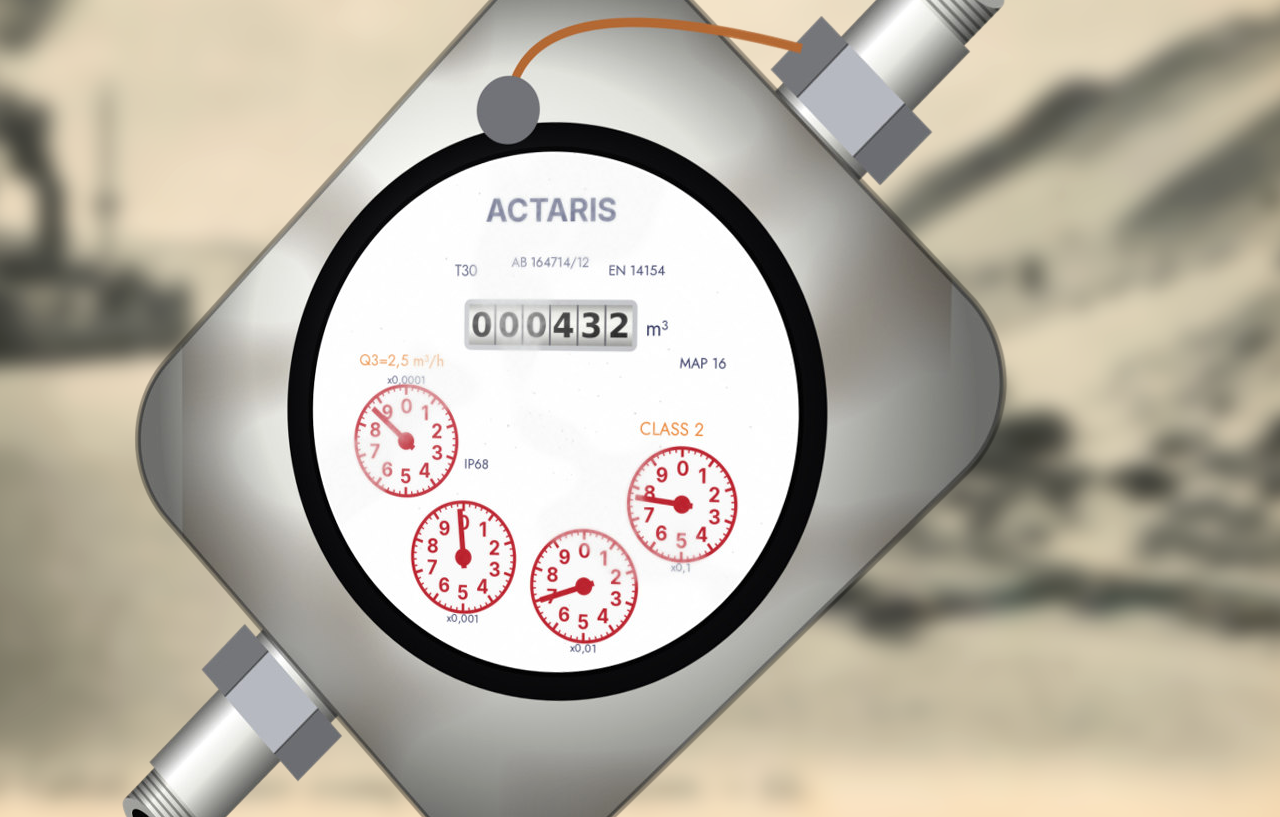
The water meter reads 432.7698 m³
